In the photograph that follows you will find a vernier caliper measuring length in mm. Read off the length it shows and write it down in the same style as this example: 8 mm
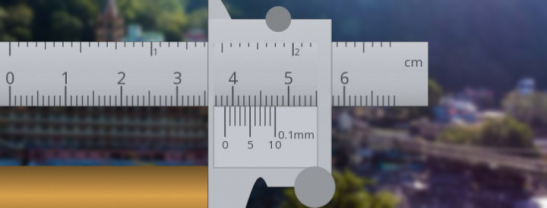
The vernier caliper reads 38.6 mm
